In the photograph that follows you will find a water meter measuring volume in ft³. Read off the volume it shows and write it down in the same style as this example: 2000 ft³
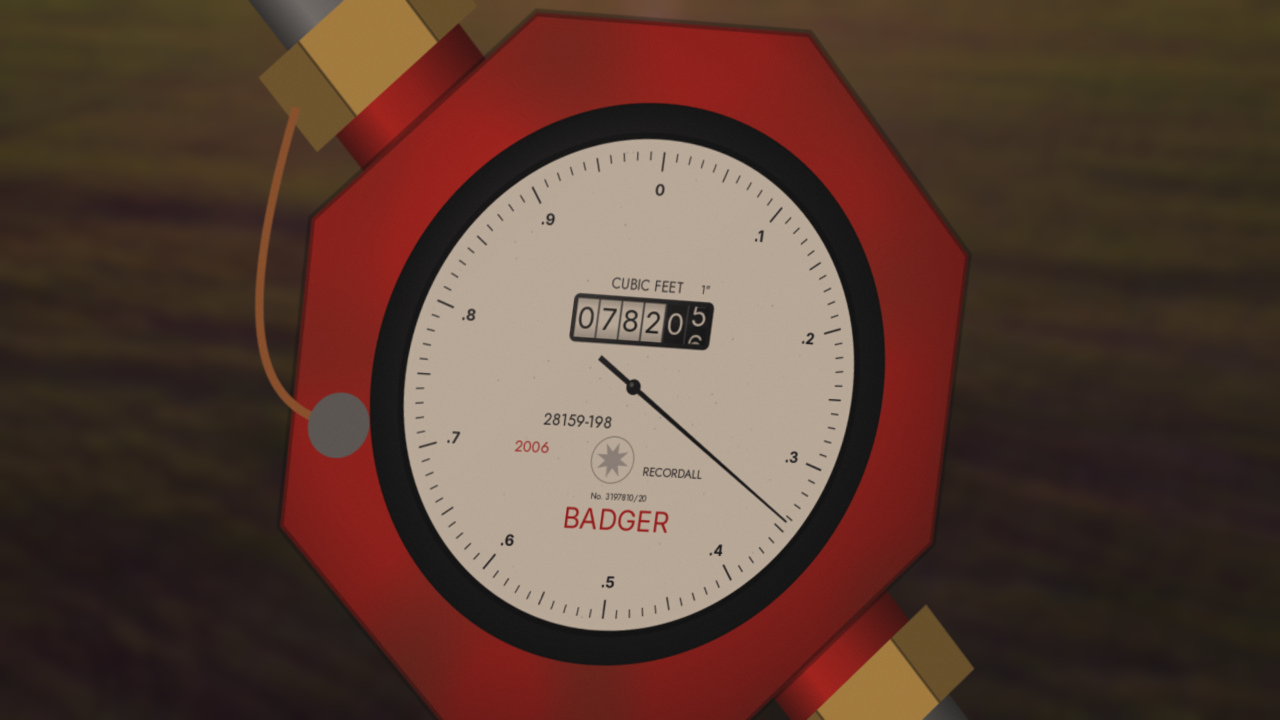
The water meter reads 78205.34 ft³
